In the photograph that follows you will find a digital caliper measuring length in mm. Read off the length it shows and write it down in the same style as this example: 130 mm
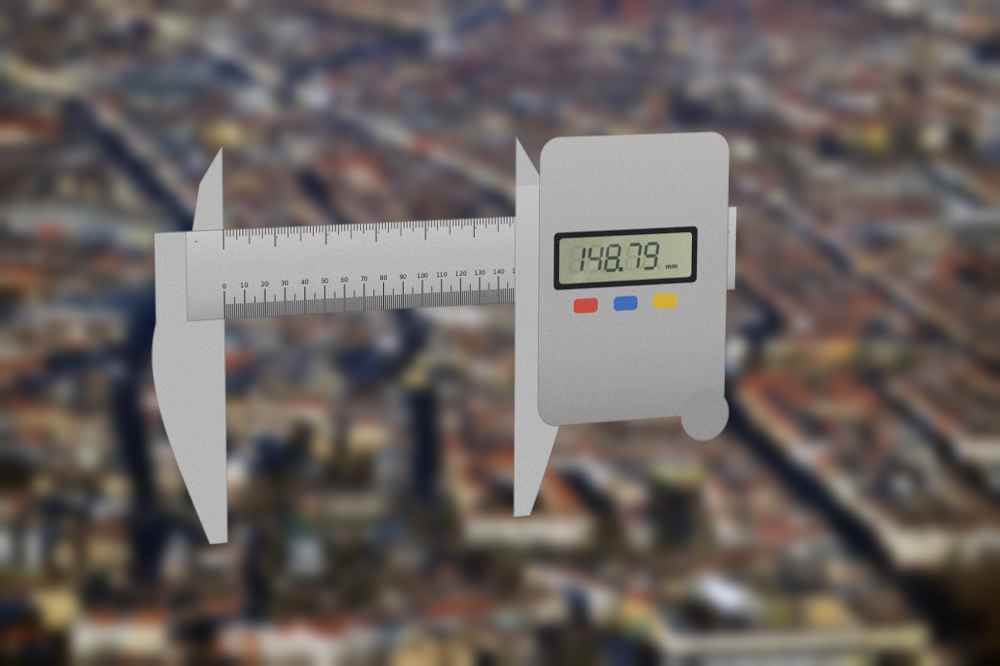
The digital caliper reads 148.79 mm
